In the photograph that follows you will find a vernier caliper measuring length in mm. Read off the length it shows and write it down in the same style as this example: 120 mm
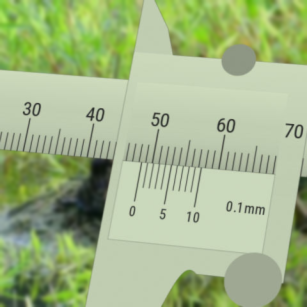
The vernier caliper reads 48.4 mm
